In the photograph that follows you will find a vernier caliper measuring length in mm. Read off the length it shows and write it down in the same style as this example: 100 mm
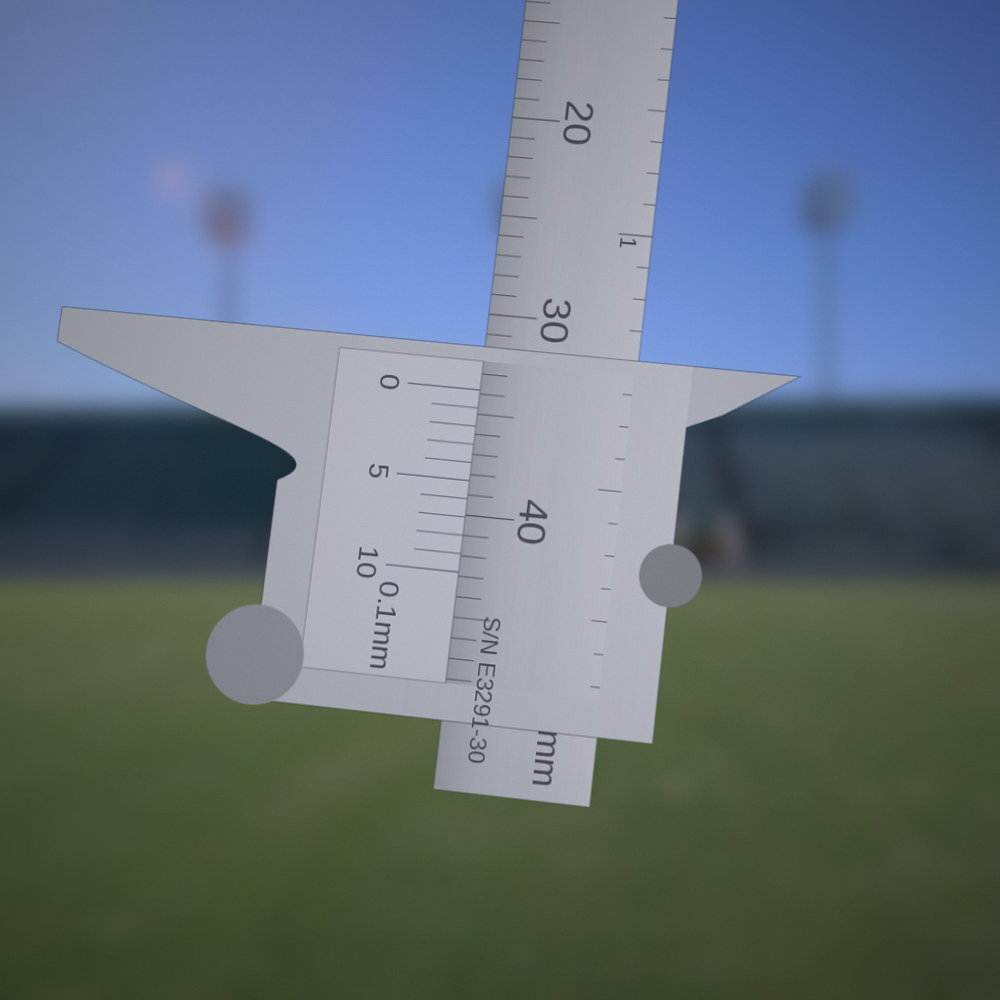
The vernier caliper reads 33.8 mm
